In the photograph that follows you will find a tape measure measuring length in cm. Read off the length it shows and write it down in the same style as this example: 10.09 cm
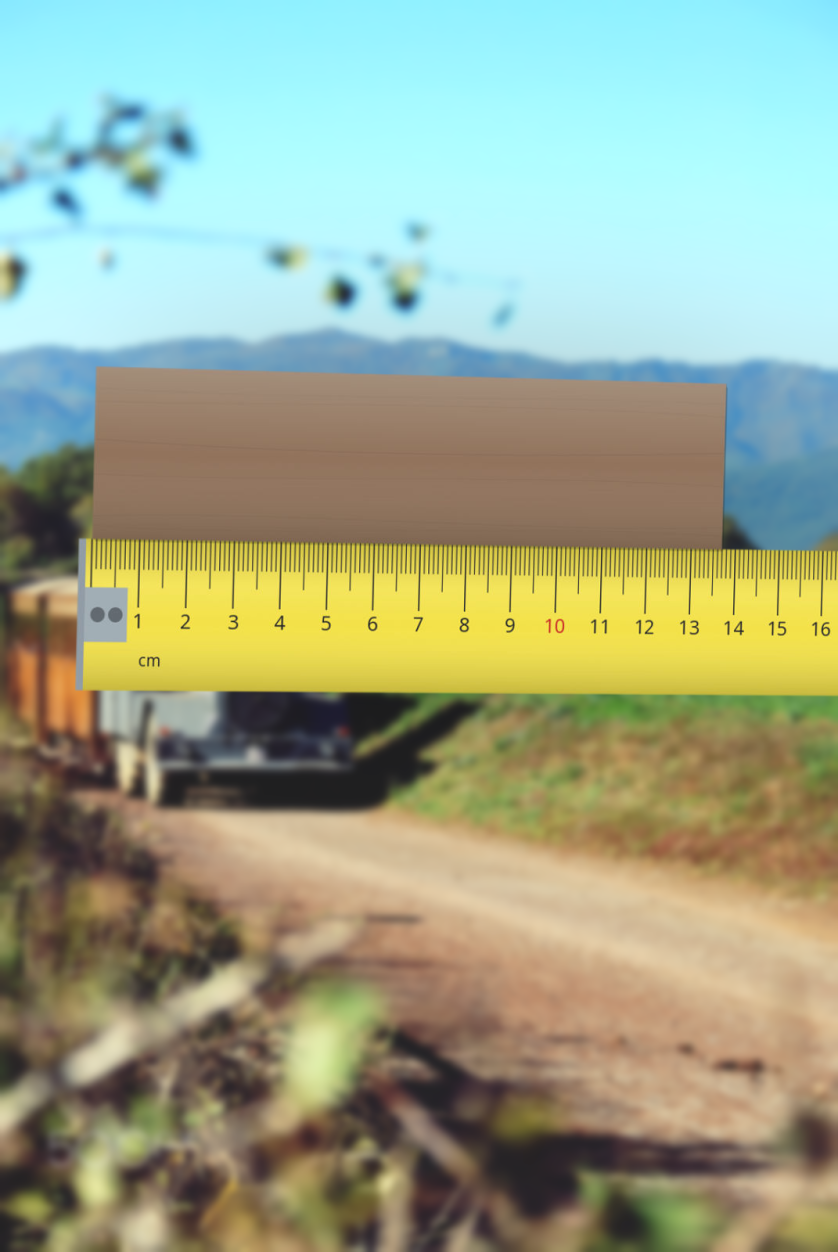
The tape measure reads 13.7 cm
